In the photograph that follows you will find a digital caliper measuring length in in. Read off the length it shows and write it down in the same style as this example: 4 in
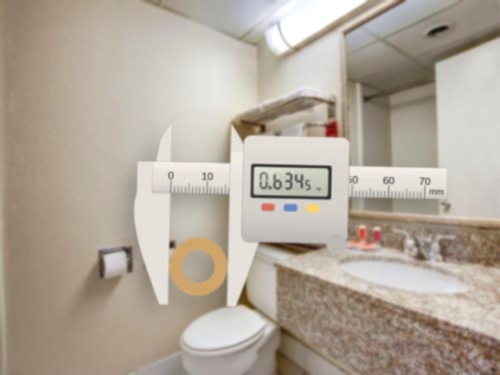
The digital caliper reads 0.6345 in
